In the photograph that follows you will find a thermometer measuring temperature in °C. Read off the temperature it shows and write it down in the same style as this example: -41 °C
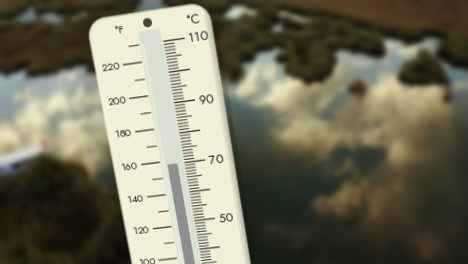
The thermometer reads 70 °C
